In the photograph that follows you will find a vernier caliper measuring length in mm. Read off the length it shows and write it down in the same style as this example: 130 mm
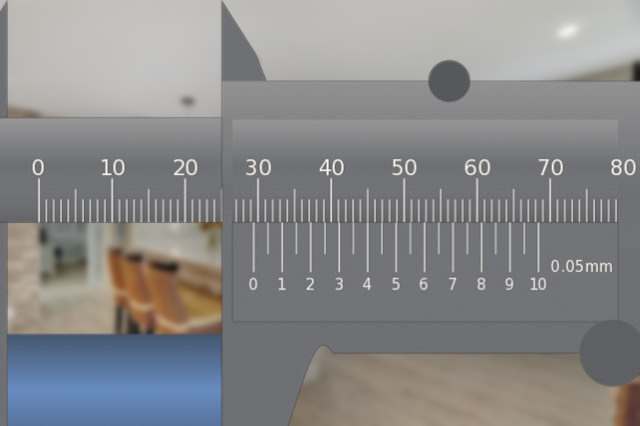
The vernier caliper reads 29.4 mm
